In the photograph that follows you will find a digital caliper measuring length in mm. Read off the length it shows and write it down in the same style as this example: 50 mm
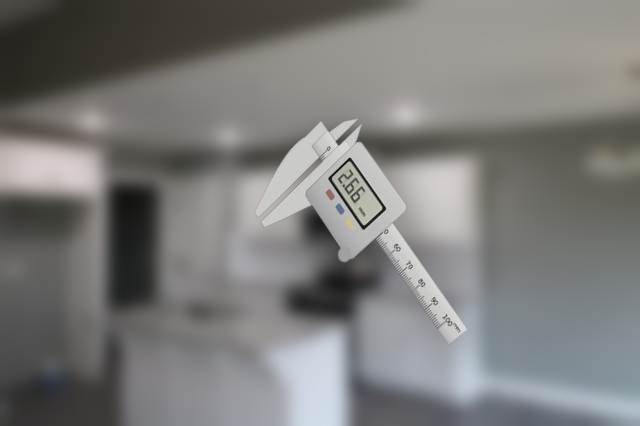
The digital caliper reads 2.66 mm
